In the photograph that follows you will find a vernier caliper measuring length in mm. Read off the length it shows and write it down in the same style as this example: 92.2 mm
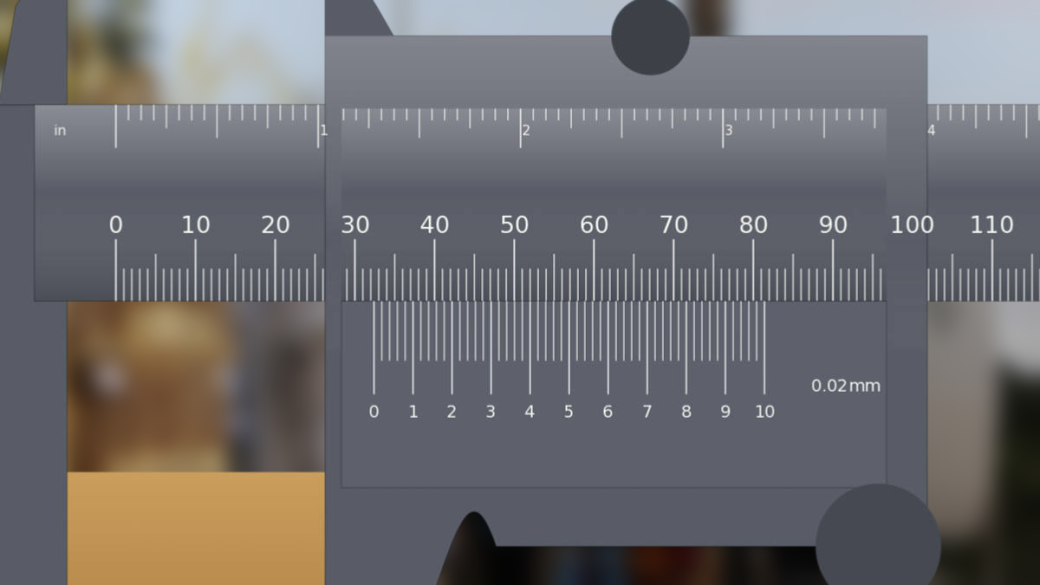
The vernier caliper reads 32.4 mm
